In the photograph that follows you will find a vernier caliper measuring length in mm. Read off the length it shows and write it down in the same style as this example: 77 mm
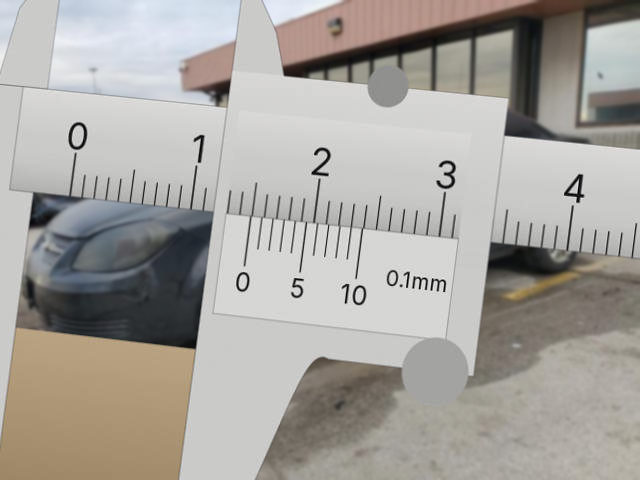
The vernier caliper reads 14.9 mm
